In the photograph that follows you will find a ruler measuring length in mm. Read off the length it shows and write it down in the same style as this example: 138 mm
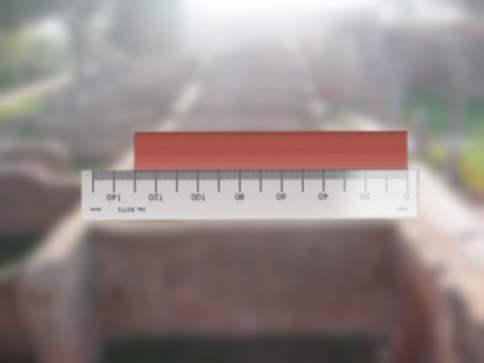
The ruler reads 130 mm
